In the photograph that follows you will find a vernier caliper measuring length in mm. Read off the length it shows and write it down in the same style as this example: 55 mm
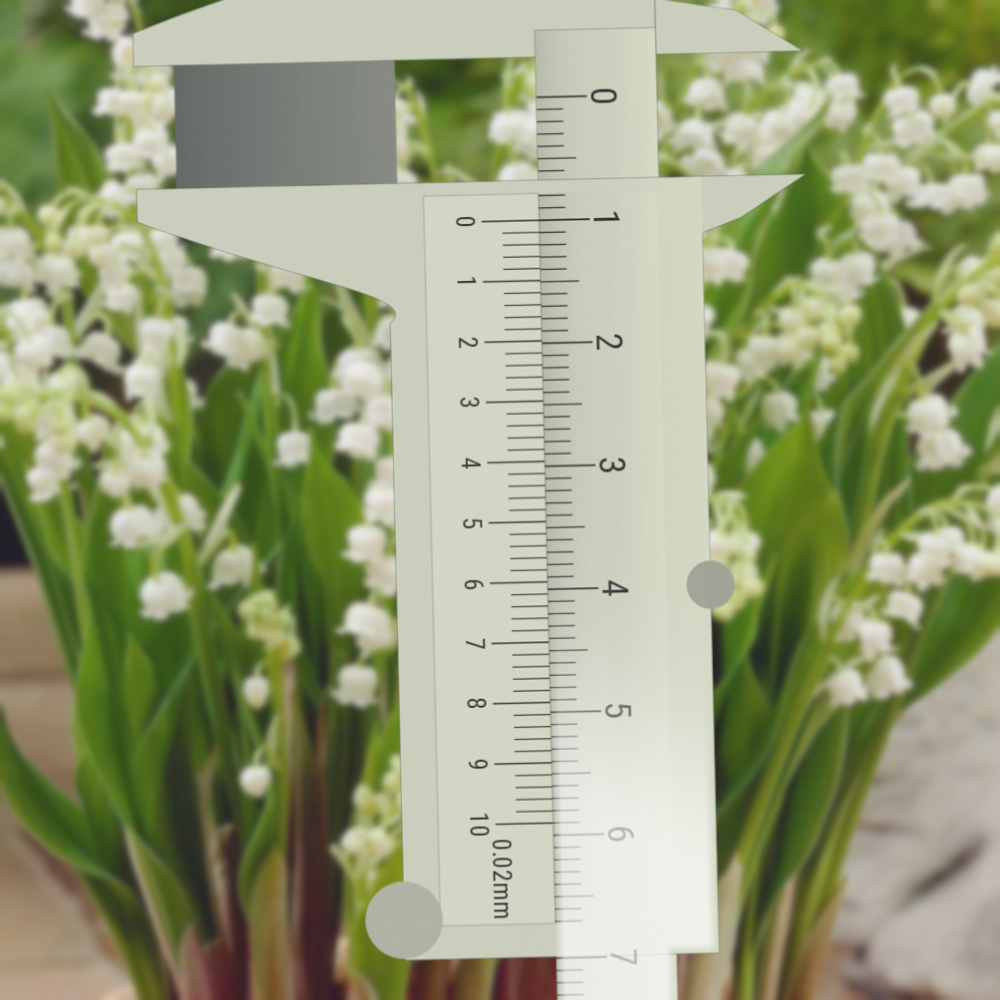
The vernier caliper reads 10.0 mm
